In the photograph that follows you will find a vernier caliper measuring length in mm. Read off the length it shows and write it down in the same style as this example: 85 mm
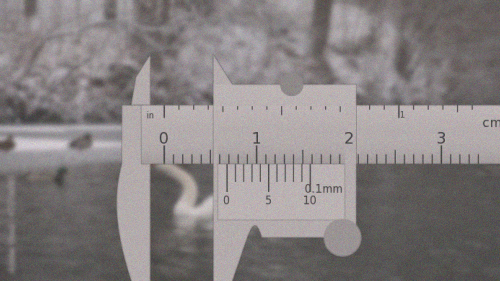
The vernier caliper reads 6.8 mm
